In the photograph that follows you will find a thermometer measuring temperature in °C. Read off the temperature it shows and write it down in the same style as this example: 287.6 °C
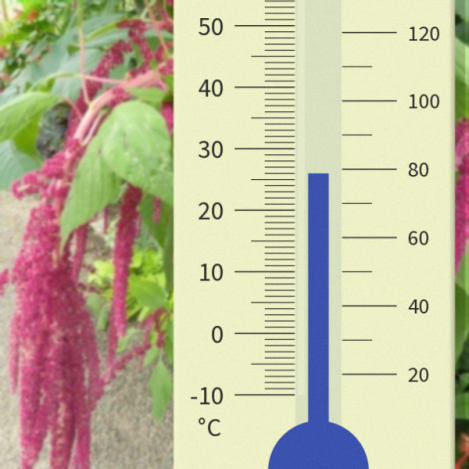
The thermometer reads 26 °C
